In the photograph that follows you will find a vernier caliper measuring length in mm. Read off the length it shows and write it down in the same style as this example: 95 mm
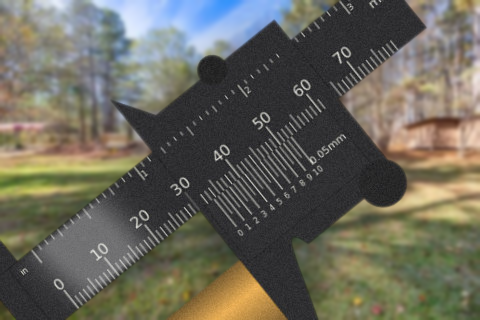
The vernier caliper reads 33.5 mm
